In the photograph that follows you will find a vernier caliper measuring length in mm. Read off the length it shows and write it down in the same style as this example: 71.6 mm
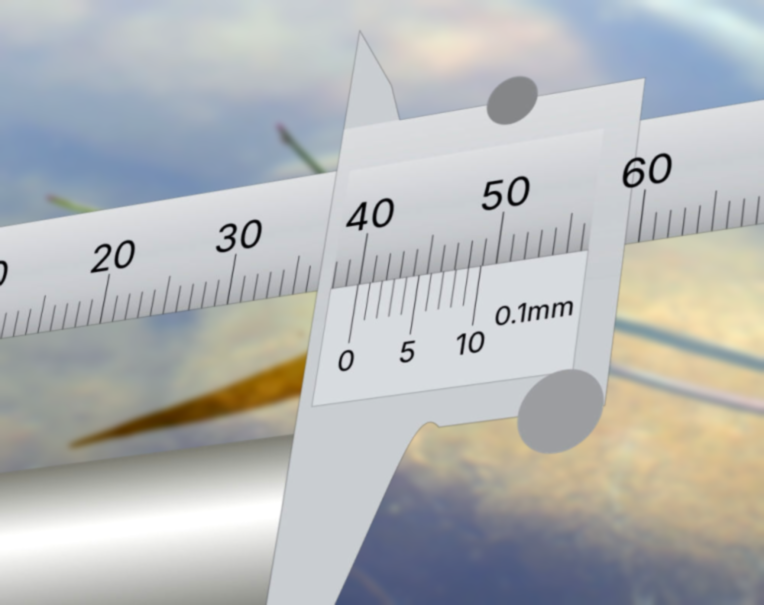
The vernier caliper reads 39.9 mm
